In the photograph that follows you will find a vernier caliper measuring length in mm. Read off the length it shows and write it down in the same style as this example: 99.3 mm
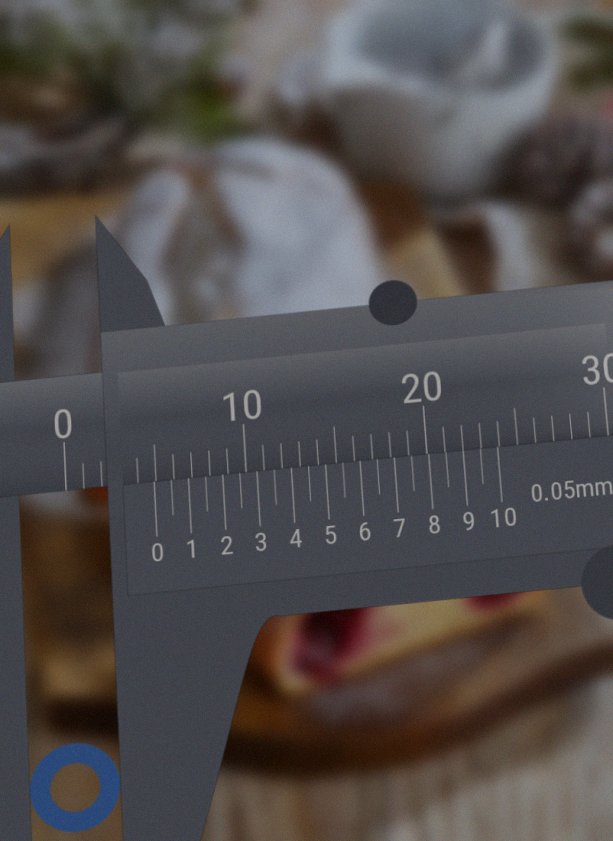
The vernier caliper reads 4.9 mm
